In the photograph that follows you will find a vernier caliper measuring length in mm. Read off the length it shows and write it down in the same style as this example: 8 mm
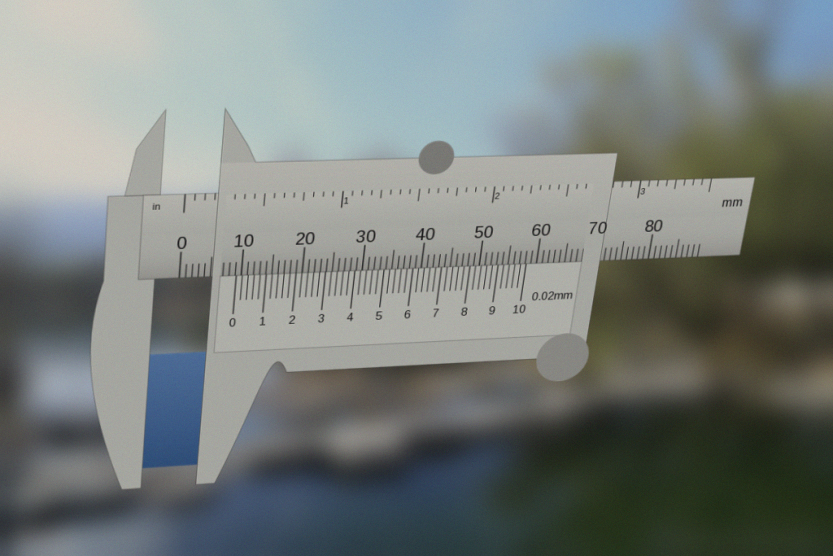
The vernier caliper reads 9.2 mm
